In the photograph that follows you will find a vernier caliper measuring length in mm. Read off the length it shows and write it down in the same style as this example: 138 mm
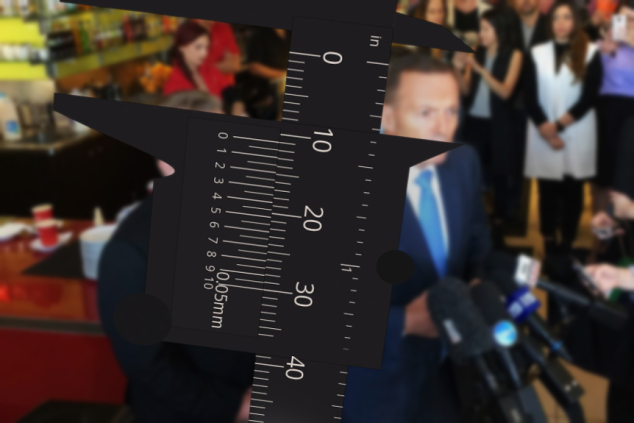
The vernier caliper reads 11.0 mm
